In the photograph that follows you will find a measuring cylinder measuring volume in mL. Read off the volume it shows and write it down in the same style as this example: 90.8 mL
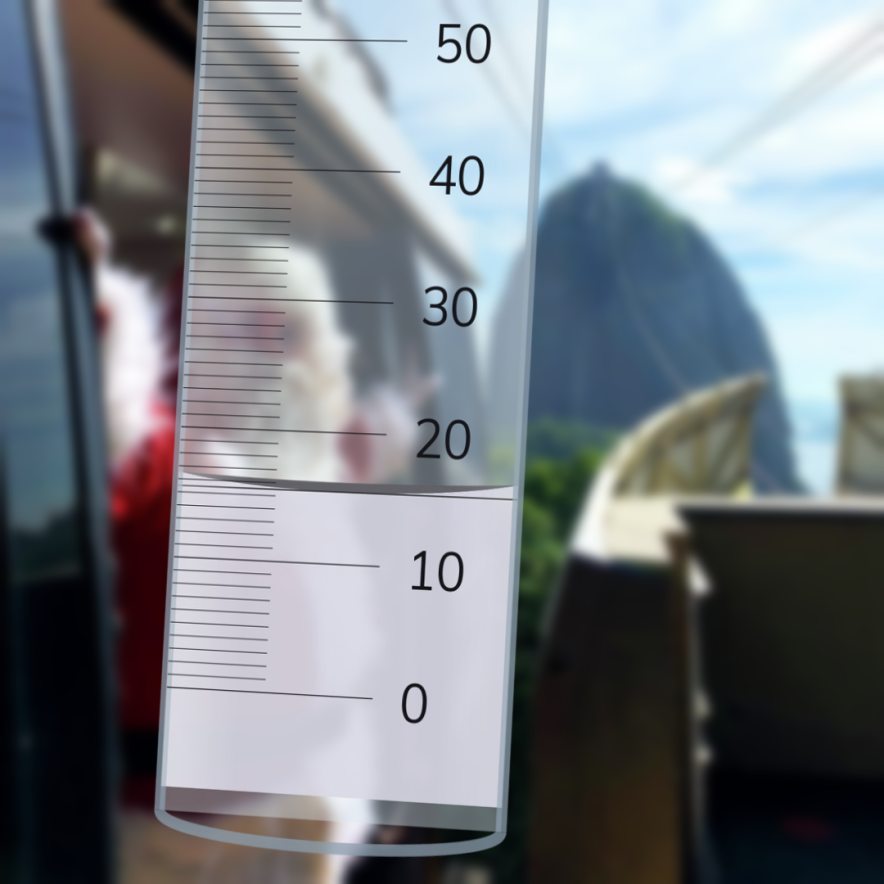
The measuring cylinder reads 15.5 mL
